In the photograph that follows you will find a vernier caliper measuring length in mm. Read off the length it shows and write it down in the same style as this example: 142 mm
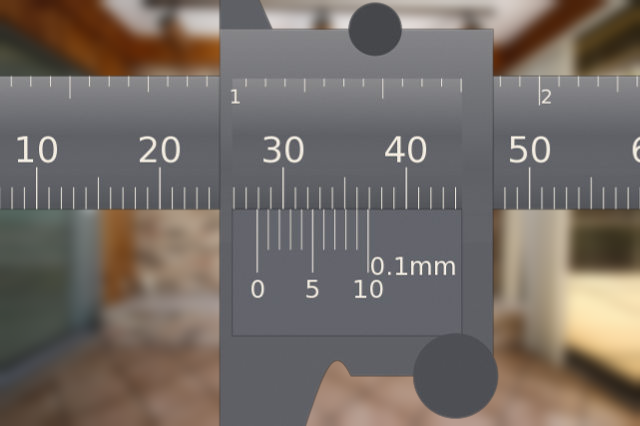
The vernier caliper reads 27.9 mm
